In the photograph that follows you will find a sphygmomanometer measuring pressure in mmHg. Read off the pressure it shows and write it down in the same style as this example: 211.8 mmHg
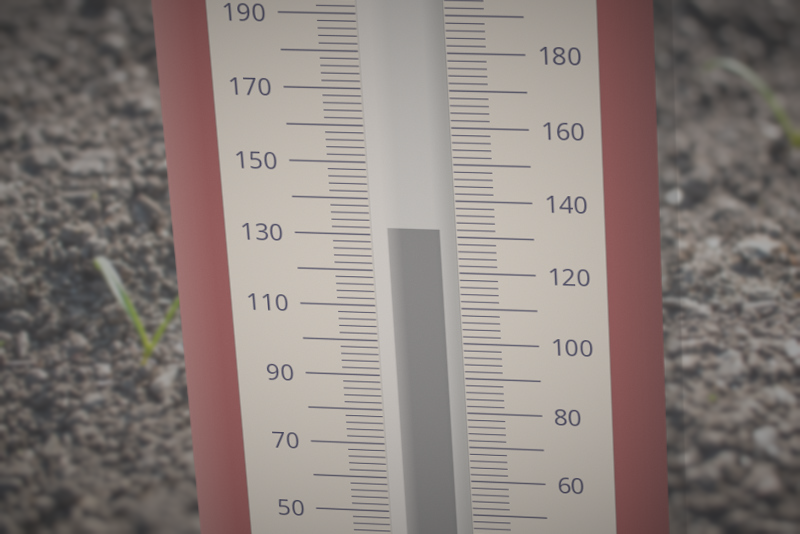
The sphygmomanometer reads 132 mmHg
